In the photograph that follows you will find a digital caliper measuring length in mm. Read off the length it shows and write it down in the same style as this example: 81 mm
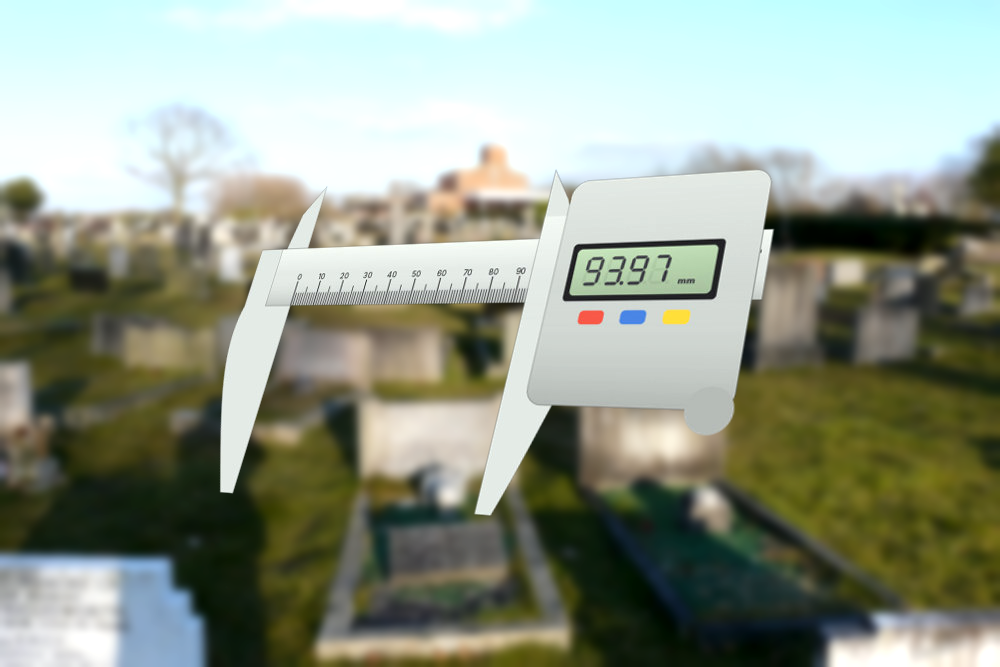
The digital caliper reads 93.97 mm
